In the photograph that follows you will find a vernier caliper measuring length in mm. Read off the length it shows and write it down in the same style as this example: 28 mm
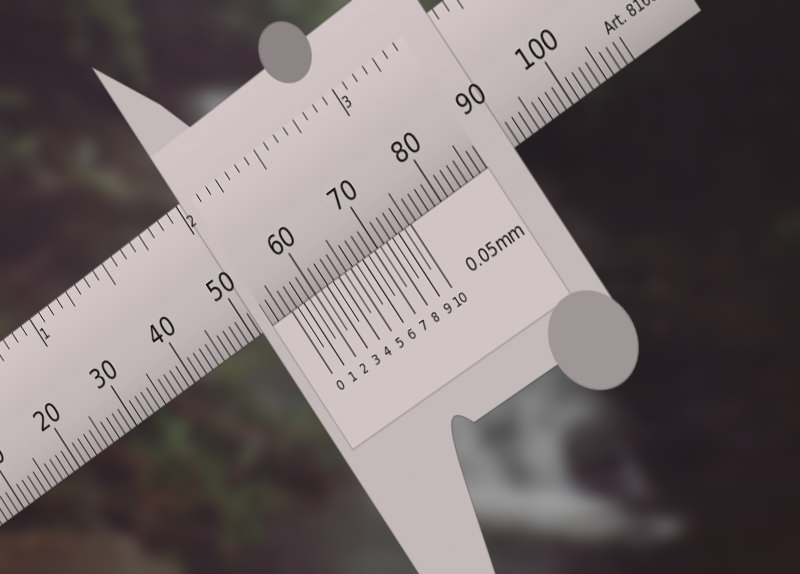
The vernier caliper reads 56.2 mm
